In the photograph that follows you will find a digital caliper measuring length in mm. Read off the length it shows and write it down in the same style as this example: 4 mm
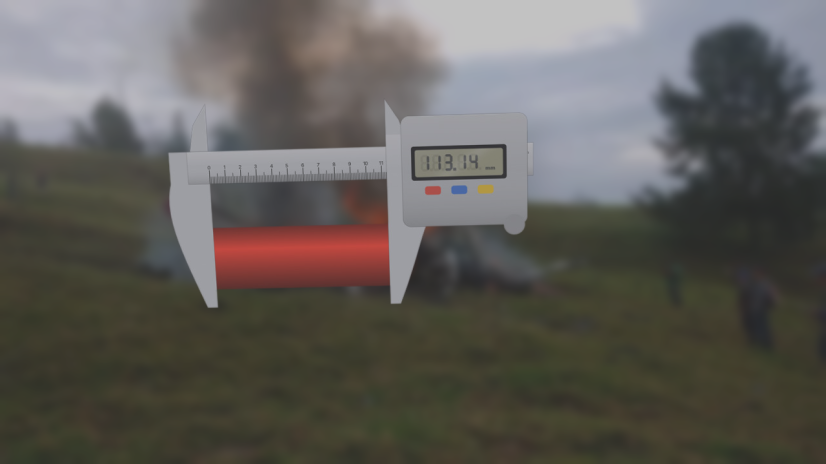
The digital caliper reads 113.14 mm
